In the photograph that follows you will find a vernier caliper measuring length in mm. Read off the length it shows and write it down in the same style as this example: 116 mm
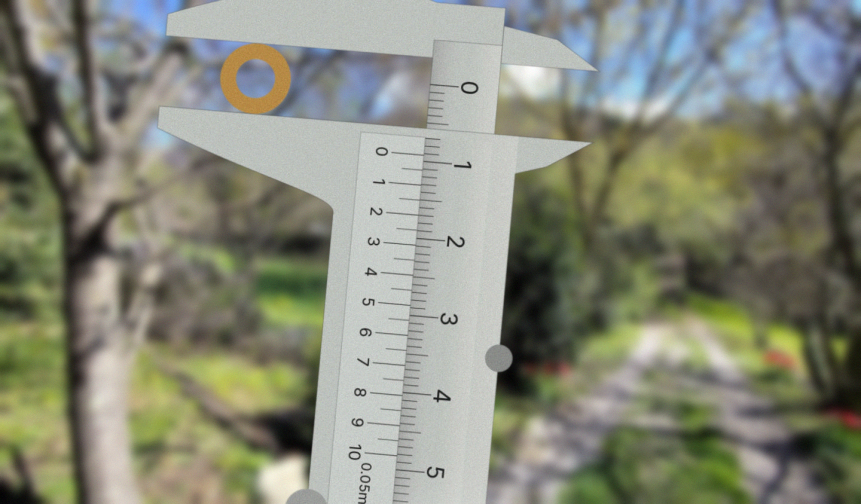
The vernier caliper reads 9.2 mm
